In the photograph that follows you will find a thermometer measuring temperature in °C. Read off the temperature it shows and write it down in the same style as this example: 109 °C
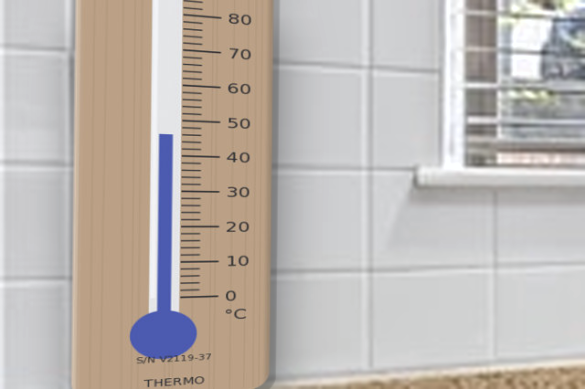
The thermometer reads 46 °C
